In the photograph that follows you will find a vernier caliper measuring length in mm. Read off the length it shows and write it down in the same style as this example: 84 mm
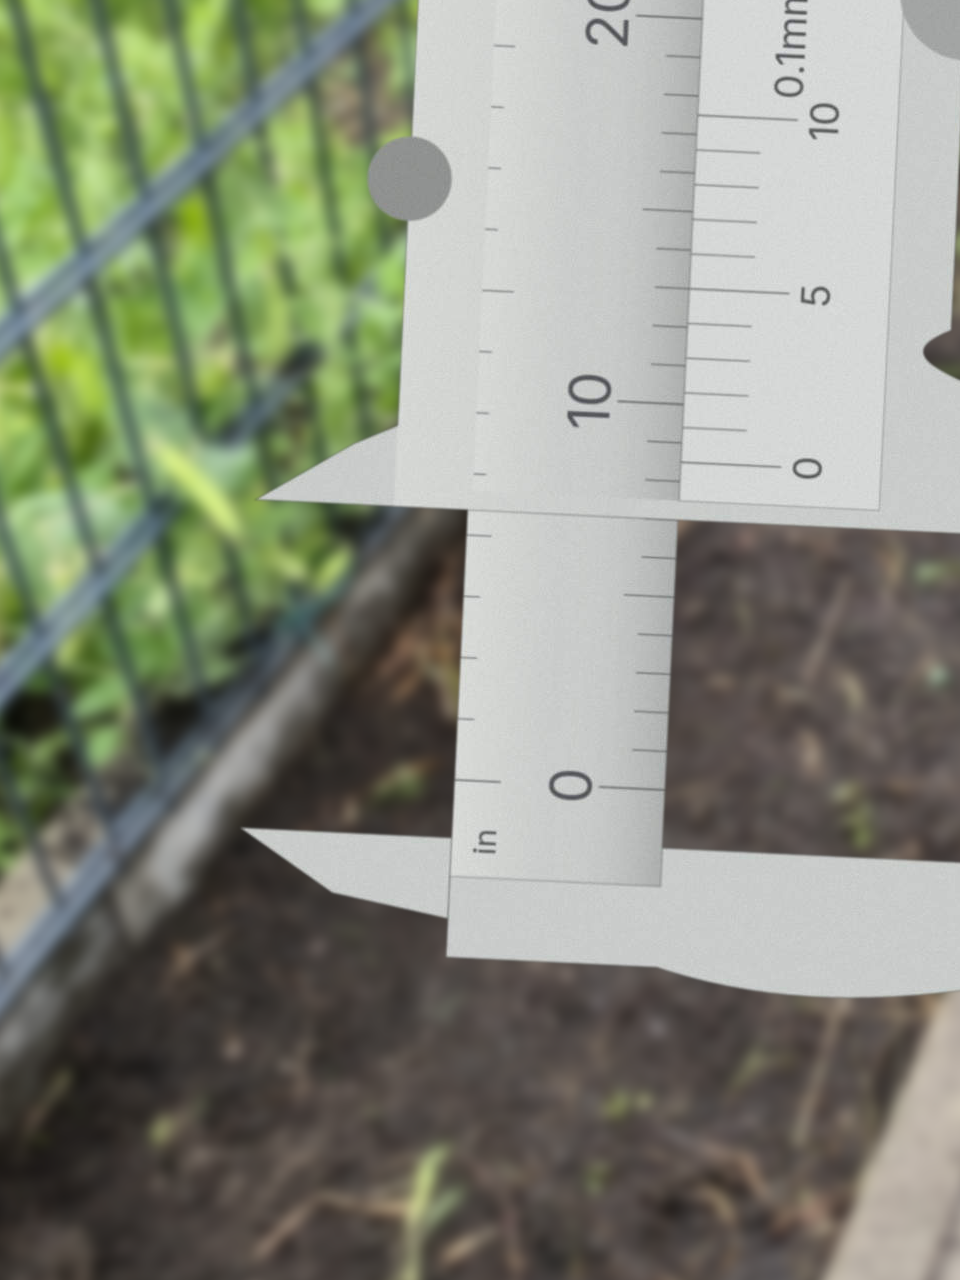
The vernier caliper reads 8.5 mm
